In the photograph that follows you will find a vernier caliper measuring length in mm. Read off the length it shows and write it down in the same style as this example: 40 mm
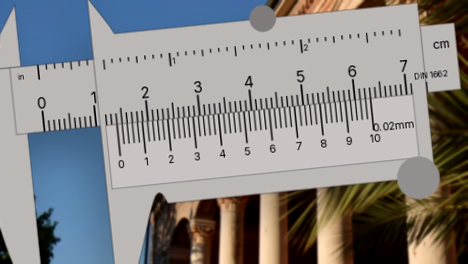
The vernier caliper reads 14.0 mm
